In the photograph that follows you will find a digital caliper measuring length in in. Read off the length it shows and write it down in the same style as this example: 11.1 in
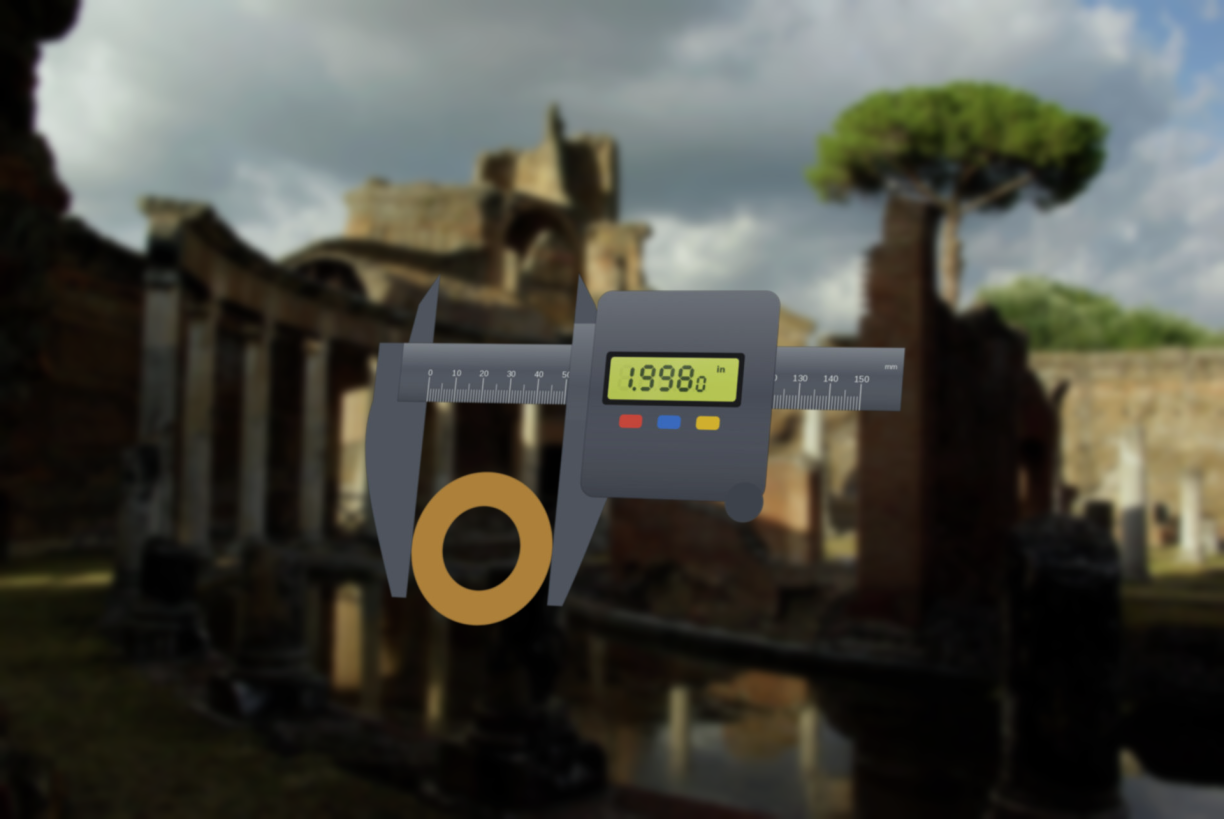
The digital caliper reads 1.9980 in
